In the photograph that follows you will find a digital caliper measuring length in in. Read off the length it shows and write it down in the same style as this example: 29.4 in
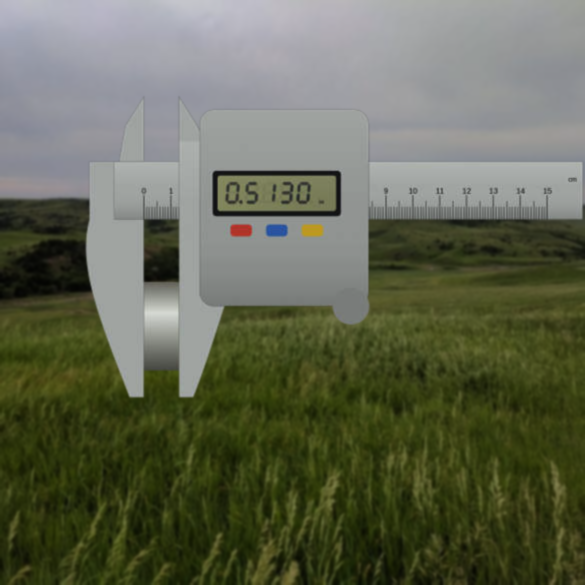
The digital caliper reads 0.5130 in
